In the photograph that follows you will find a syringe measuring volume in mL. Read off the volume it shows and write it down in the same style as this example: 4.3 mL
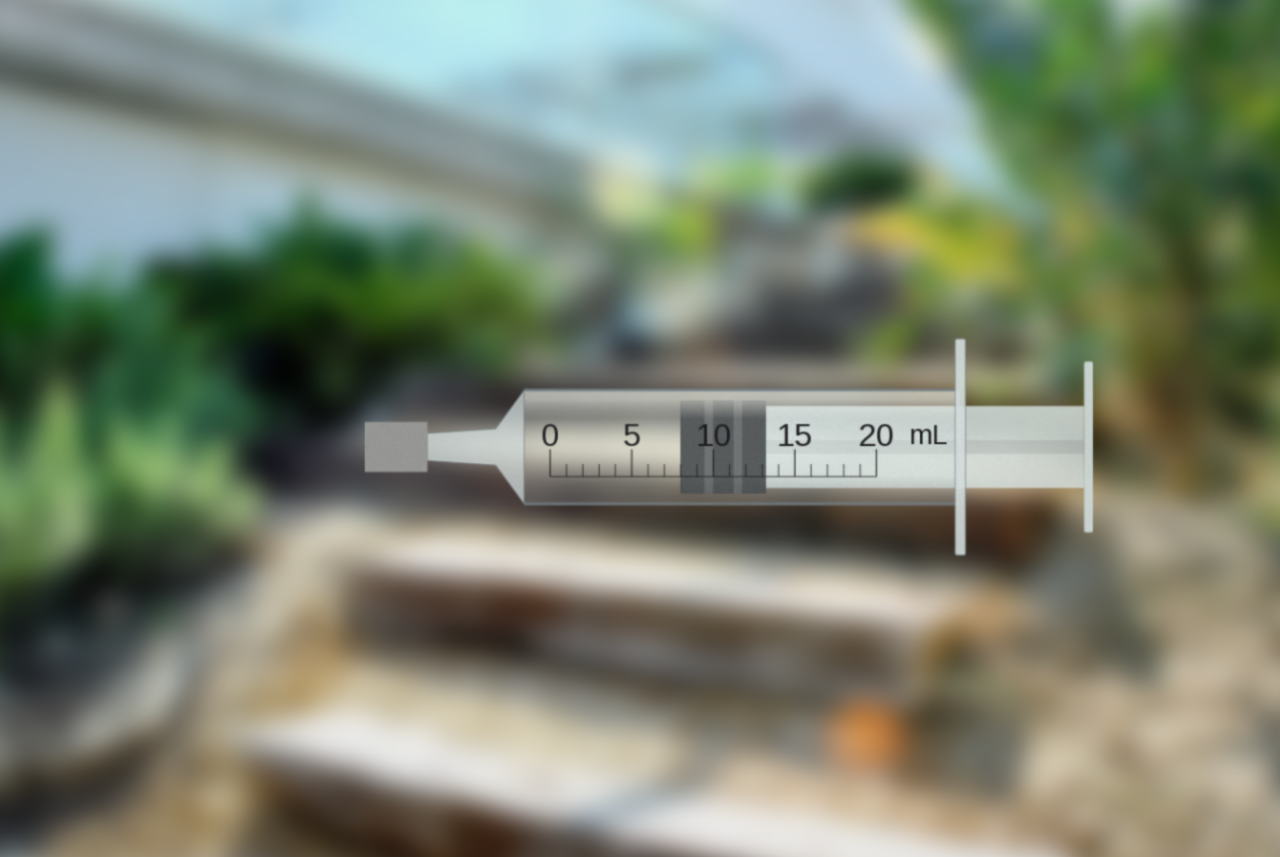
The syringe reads 8 mL
